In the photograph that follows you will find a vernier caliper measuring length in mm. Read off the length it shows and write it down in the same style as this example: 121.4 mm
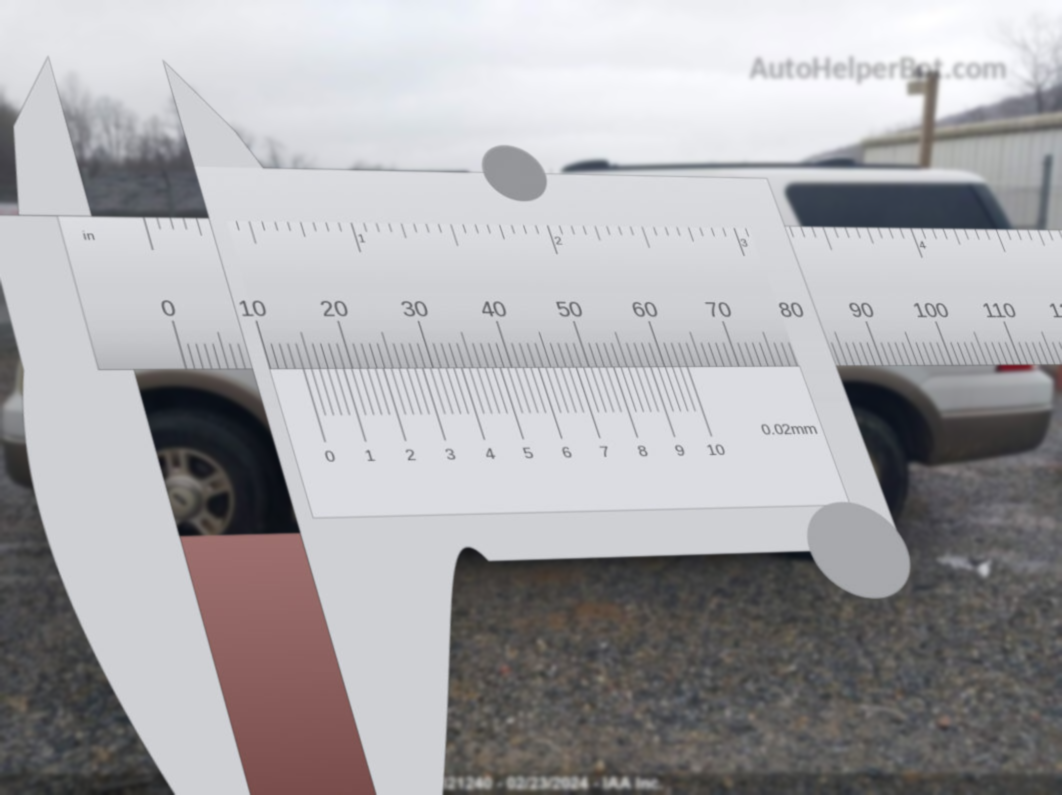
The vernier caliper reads 14.0 mm
